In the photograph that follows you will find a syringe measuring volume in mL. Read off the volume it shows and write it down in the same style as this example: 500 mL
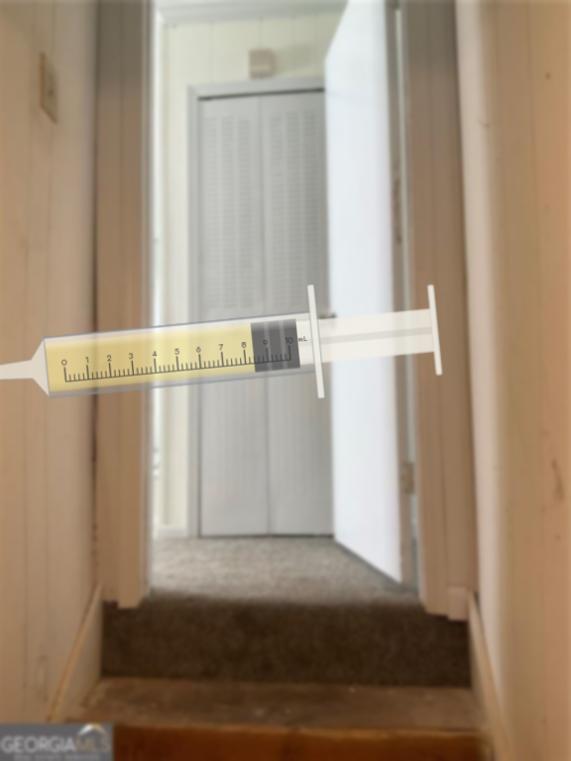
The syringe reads 8.4 mL
